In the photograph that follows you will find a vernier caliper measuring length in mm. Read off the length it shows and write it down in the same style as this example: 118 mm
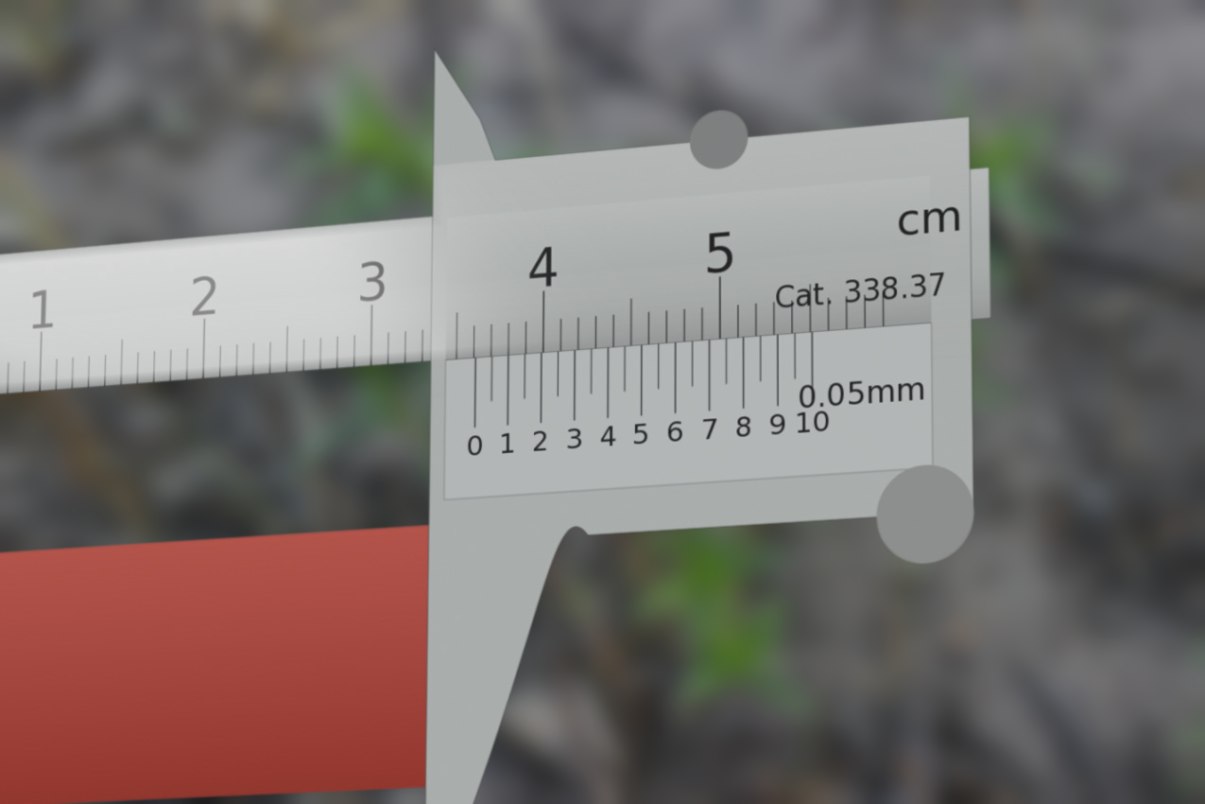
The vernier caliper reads 36.1 mm
